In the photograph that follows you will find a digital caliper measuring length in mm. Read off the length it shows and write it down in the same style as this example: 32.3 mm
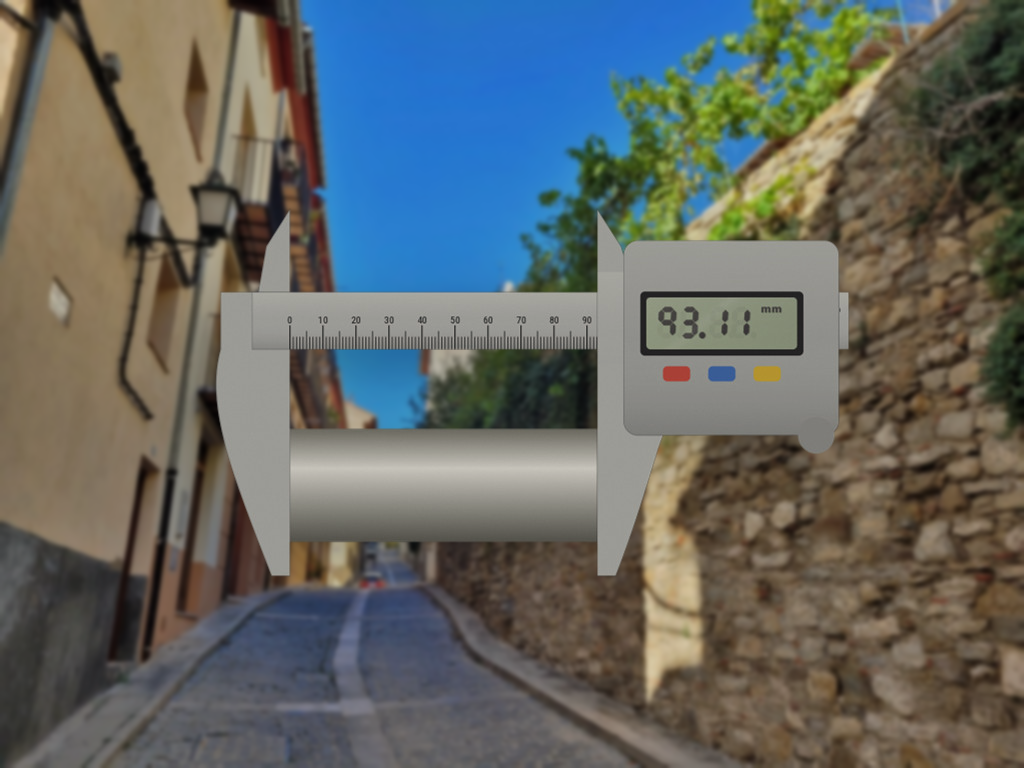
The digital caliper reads 93.11 mm
